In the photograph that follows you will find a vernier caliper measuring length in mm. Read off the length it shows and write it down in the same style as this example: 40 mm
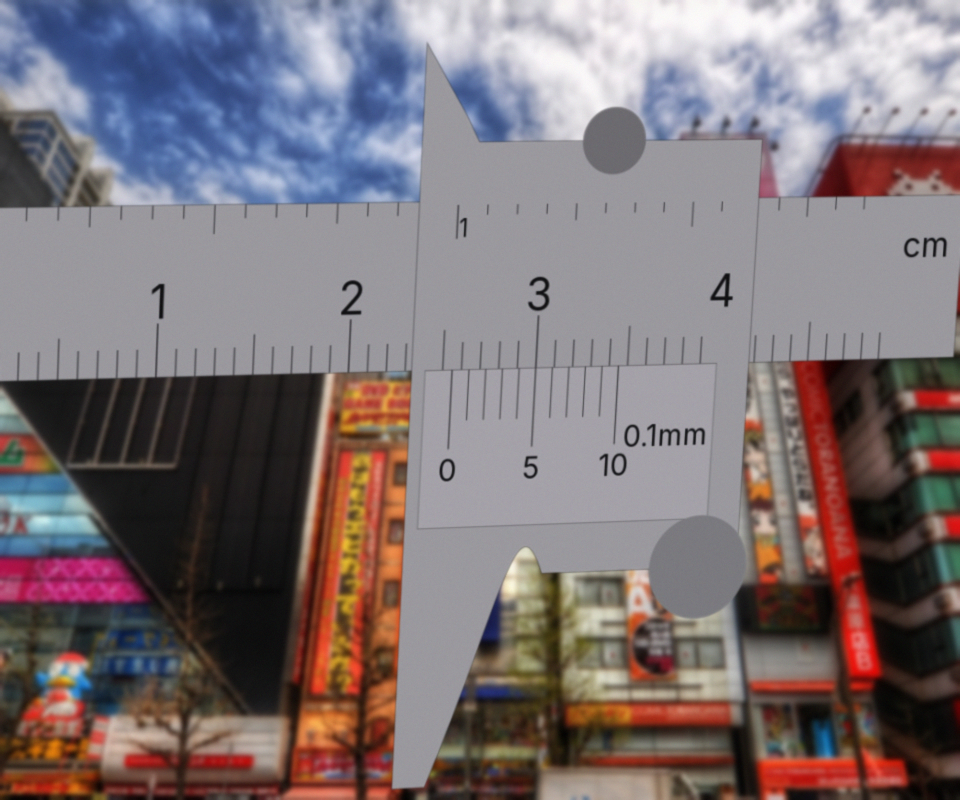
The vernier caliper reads 25.5 mm
